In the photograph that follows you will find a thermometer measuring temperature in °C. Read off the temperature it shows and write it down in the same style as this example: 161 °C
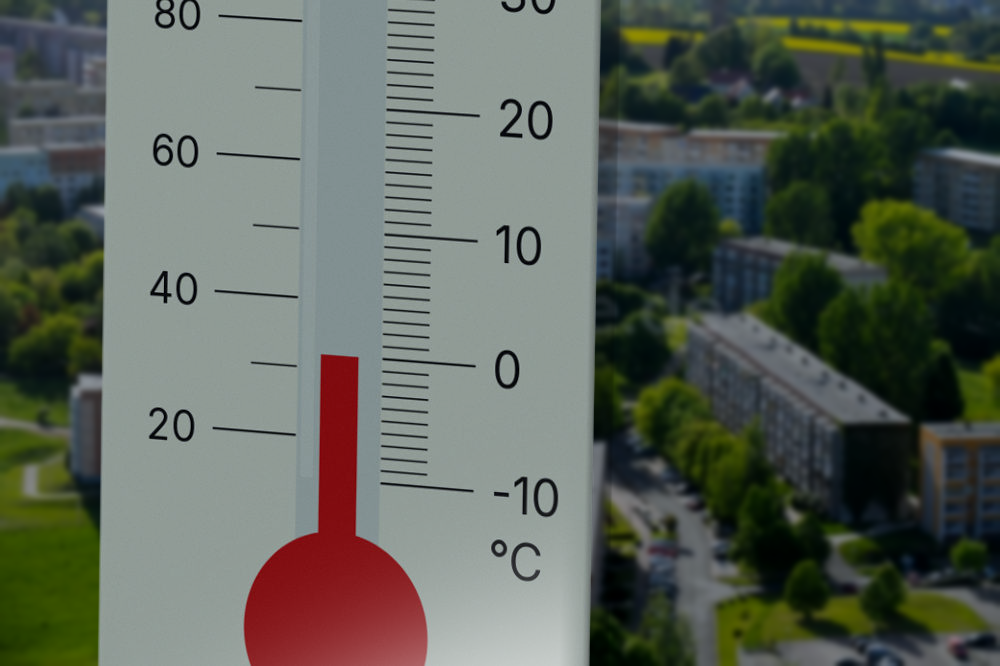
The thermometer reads 0 °C
